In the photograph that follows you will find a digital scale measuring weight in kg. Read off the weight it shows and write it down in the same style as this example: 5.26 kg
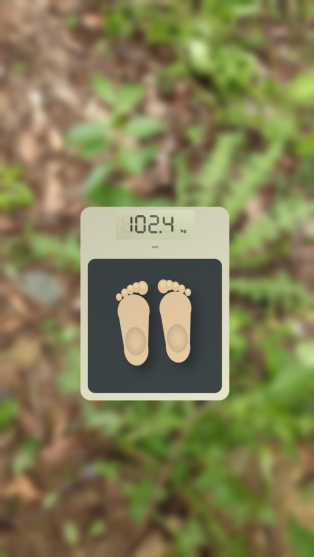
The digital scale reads 102.4 kg
